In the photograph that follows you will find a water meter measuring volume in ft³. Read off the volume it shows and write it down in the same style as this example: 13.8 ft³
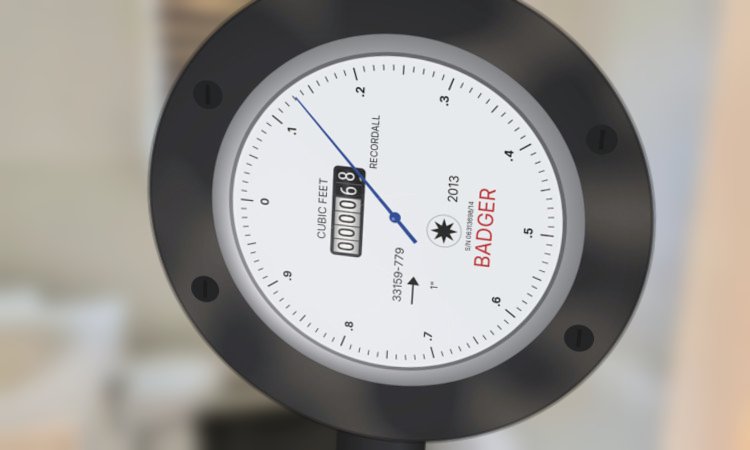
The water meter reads 68.13 ft³
